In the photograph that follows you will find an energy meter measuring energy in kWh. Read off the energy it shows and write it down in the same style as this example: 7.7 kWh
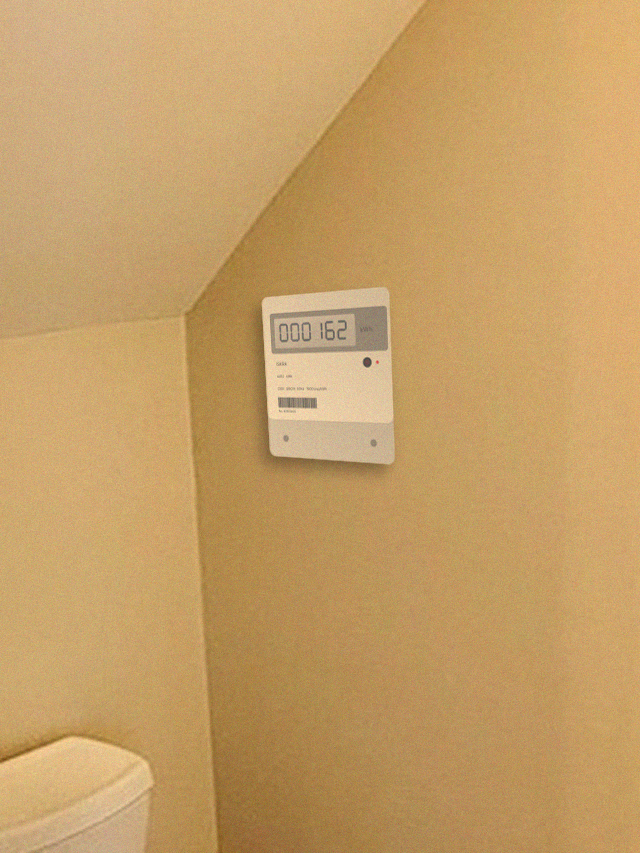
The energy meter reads 162 kWh
